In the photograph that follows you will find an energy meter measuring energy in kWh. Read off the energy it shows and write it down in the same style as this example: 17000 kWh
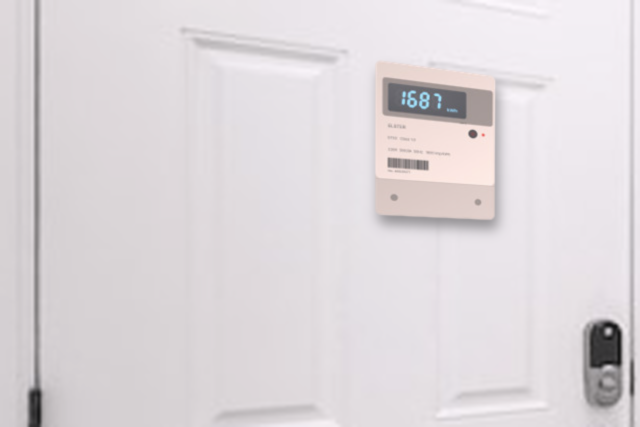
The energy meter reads 1687 kWh
